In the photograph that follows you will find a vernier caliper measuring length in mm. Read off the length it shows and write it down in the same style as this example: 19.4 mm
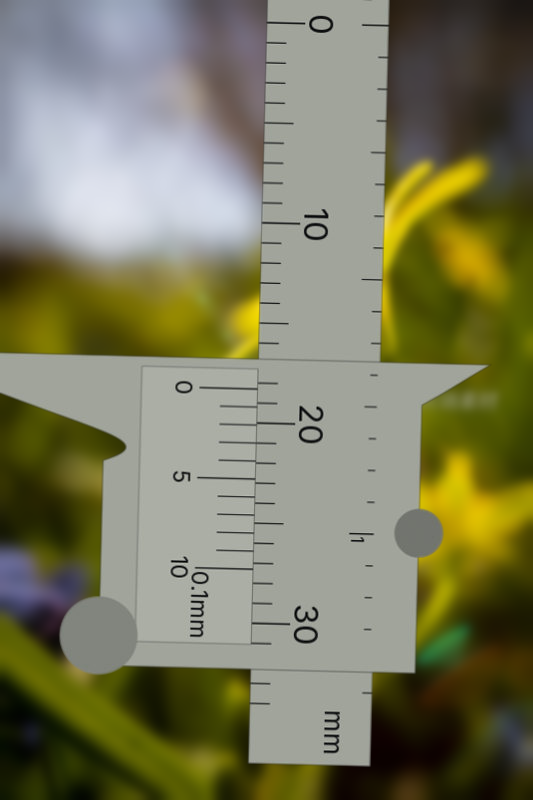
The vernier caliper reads 18.3 mm
